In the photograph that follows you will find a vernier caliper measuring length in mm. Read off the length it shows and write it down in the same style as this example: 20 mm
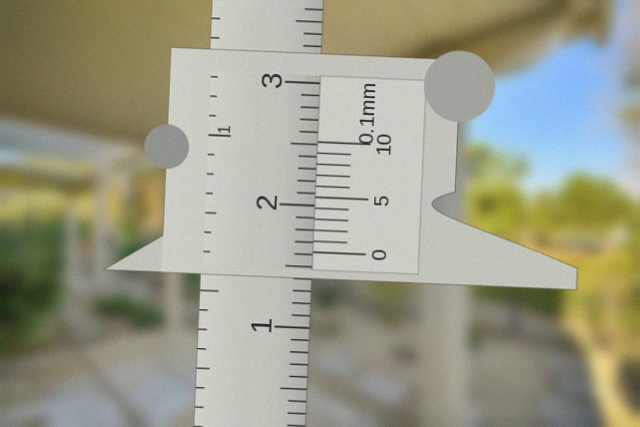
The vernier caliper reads 16.2 mm
